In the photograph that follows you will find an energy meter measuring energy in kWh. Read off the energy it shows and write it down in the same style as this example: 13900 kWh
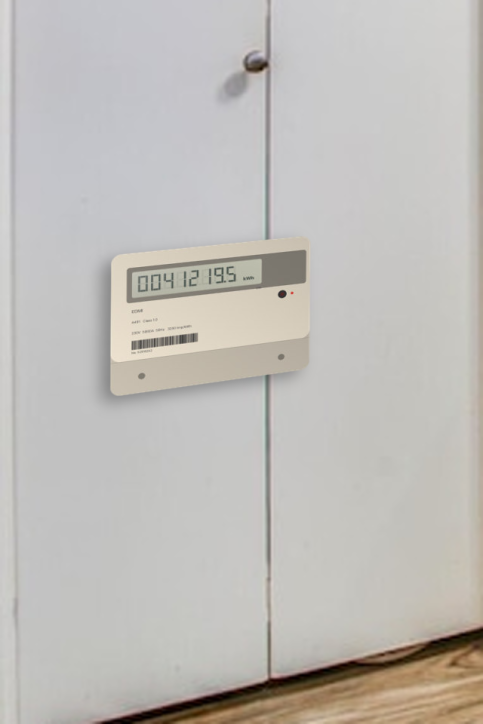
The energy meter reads 41219.5 kWh
